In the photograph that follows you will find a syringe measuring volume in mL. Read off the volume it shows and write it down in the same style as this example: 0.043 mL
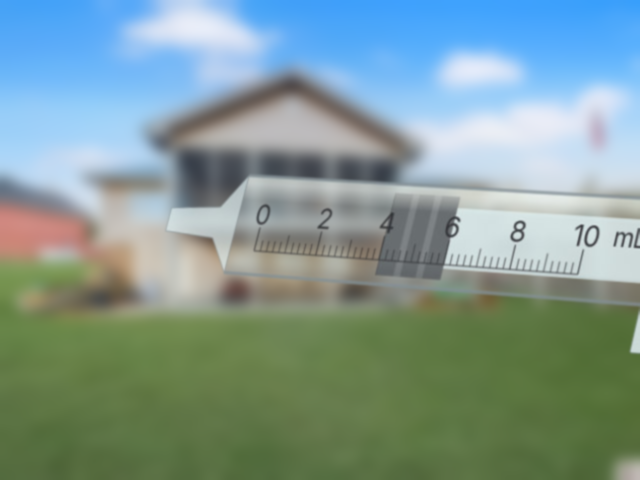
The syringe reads 4 mL
